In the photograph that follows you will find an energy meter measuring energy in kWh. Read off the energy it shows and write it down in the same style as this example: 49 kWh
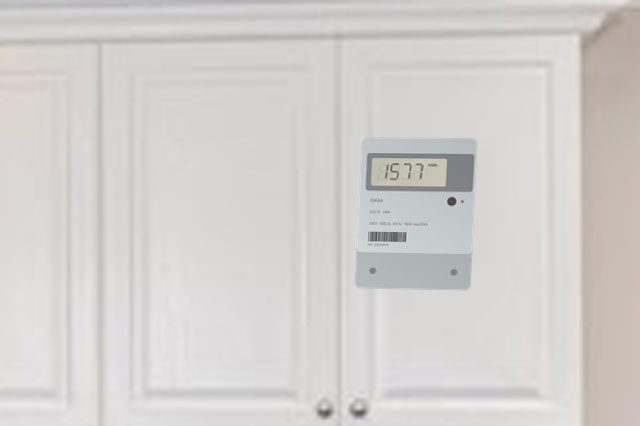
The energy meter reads 1577 kWh
